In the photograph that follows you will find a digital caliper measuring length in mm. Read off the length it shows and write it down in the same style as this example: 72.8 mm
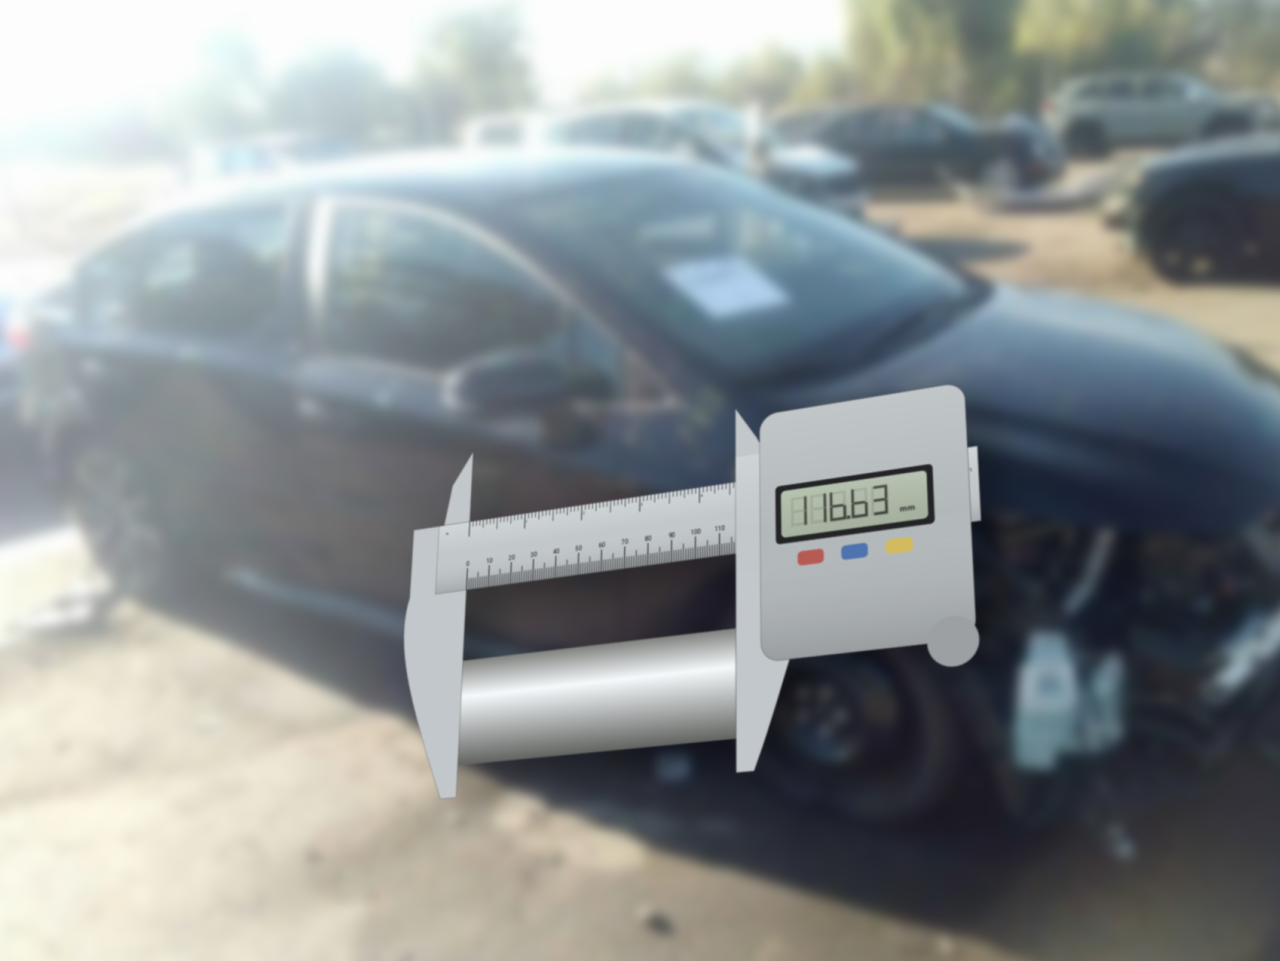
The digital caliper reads 116.63 mm
